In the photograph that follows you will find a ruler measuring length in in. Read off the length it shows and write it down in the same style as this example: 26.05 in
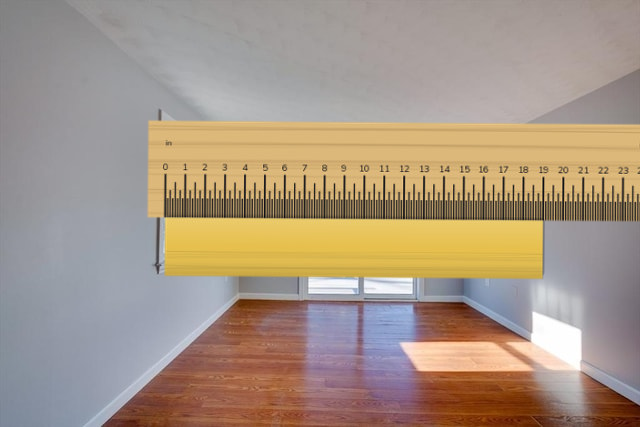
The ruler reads 19 in
